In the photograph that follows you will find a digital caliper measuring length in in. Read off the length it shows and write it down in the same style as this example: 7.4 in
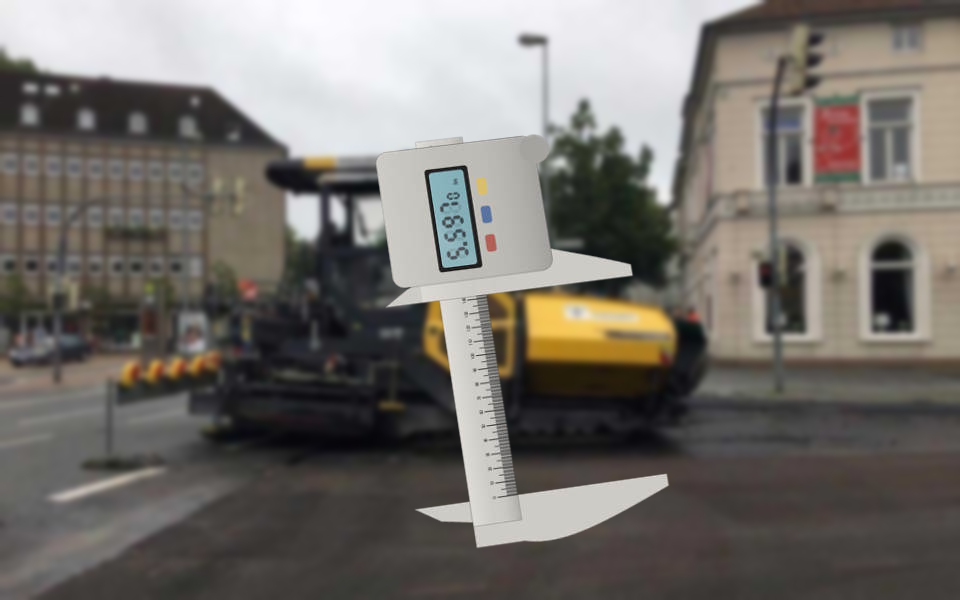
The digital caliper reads 5.5970 in
